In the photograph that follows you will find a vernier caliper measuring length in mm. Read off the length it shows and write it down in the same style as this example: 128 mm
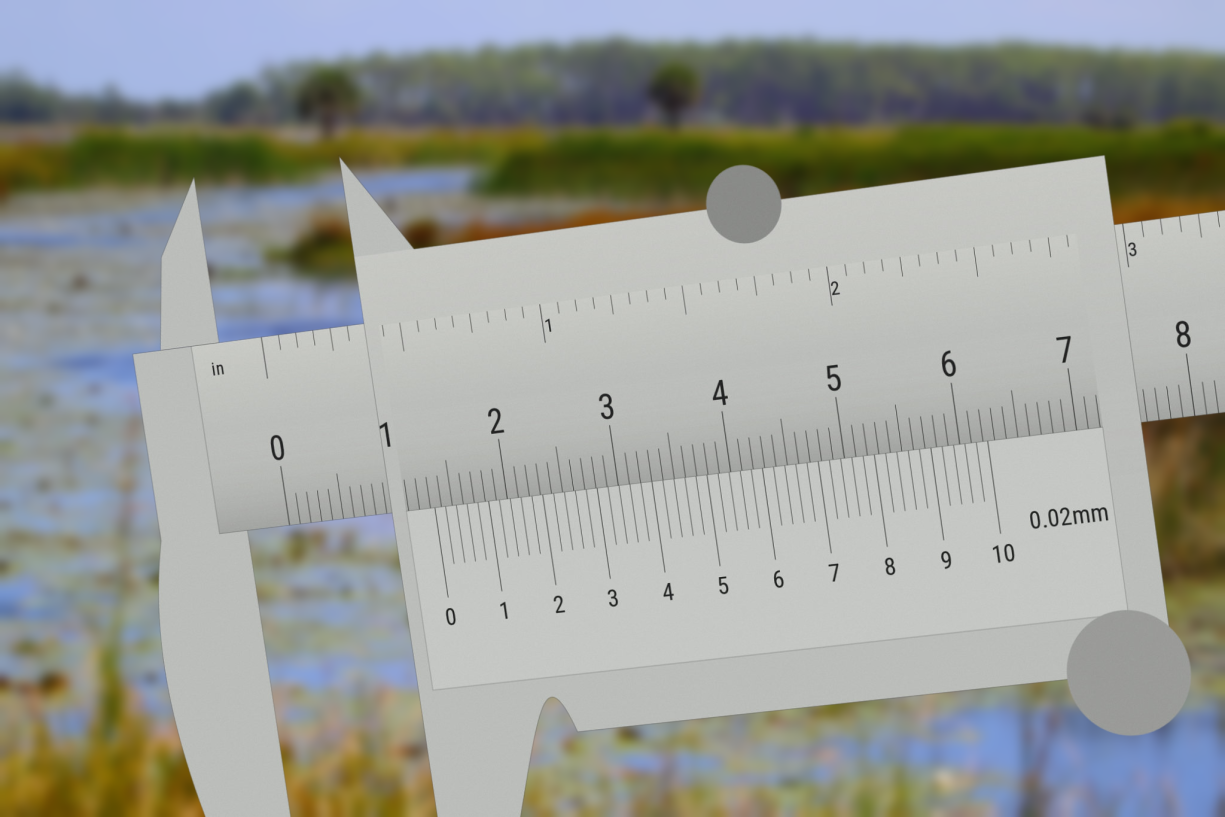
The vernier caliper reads 13.4 mm
